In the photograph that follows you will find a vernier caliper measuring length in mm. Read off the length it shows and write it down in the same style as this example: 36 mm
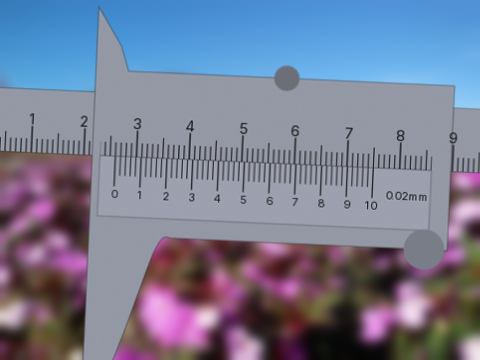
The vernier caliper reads 26.0 mm
